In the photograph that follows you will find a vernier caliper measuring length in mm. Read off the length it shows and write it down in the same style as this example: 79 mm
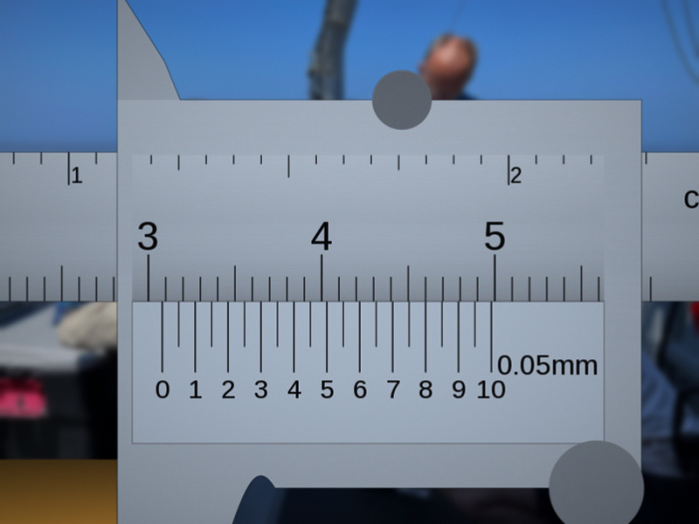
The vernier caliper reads 30.8 mm
